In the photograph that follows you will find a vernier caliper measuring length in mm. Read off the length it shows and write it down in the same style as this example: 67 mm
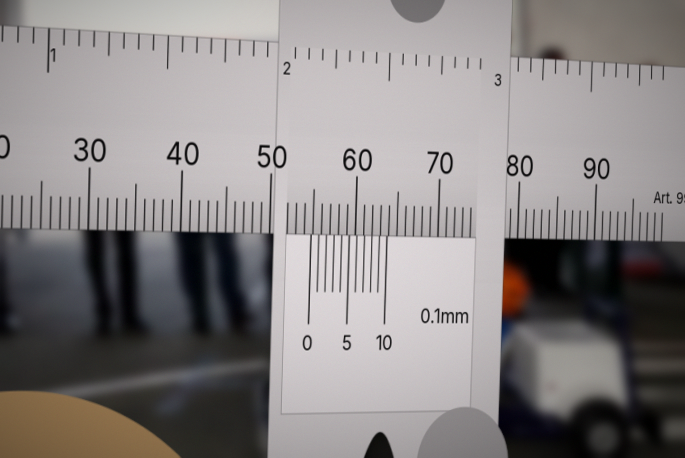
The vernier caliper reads 54.8 mm
